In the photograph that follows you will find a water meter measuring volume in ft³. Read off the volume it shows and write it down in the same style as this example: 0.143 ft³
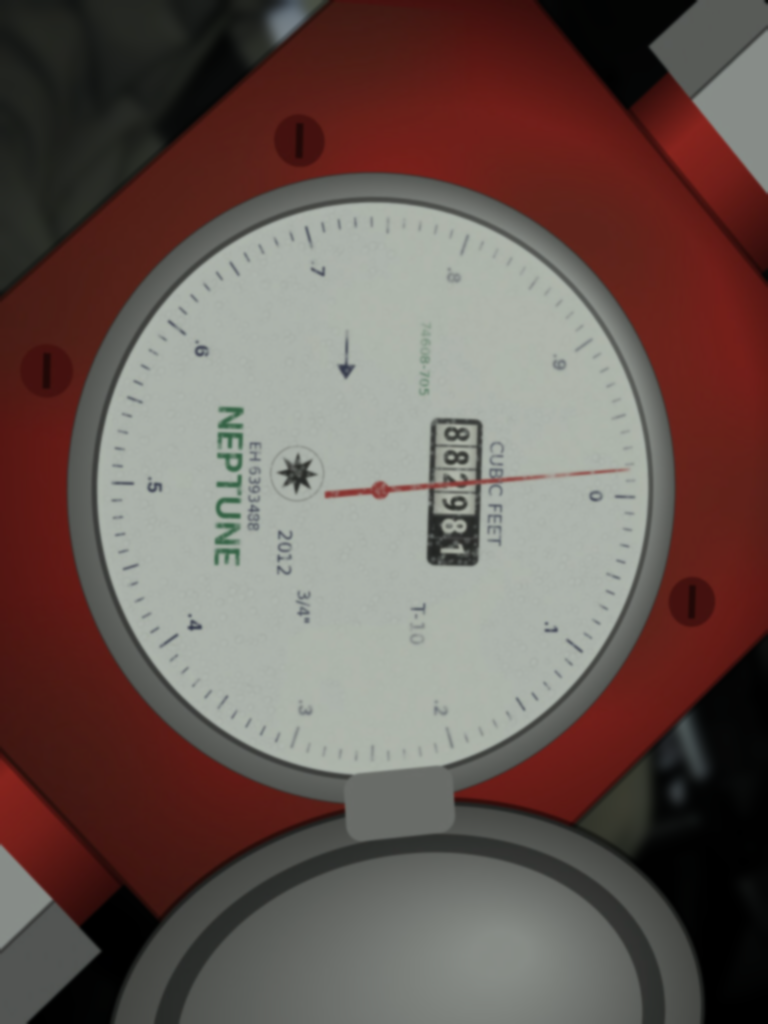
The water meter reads 882980.98 ft³
